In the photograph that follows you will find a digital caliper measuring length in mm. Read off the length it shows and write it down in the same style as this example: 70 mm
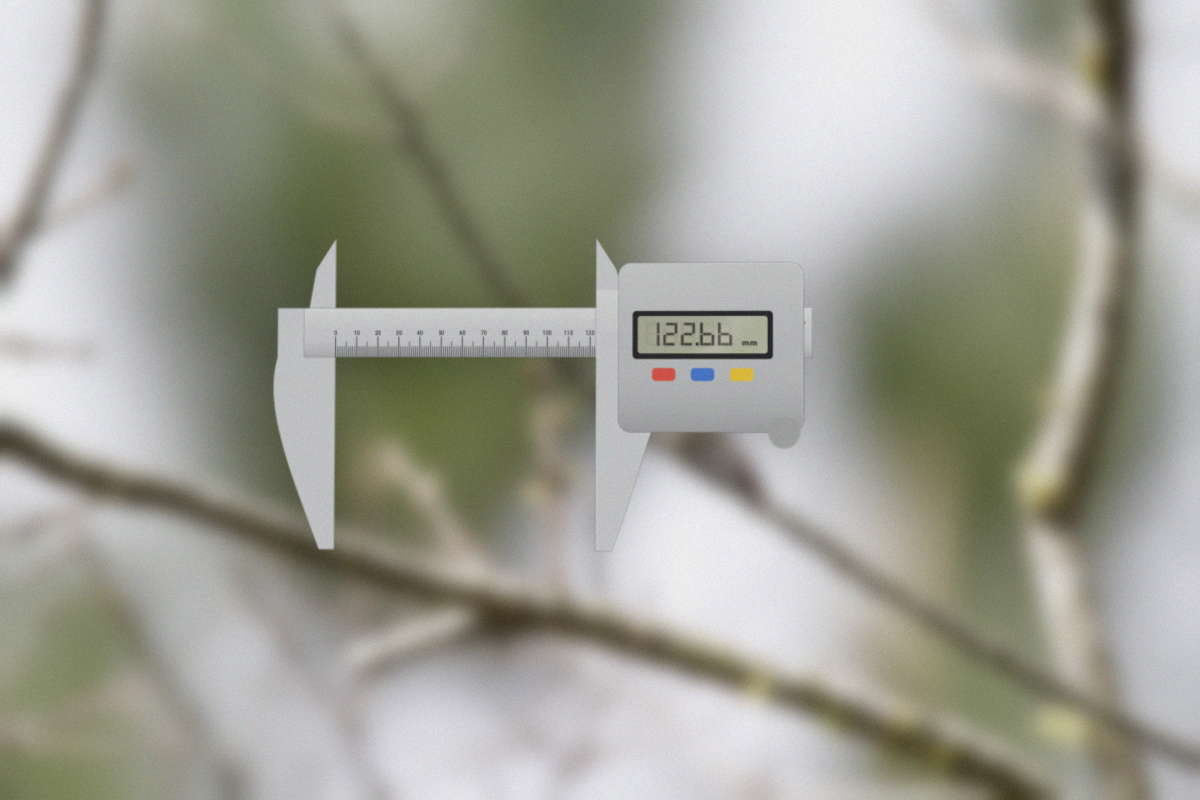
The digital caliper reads 122.66 mm
